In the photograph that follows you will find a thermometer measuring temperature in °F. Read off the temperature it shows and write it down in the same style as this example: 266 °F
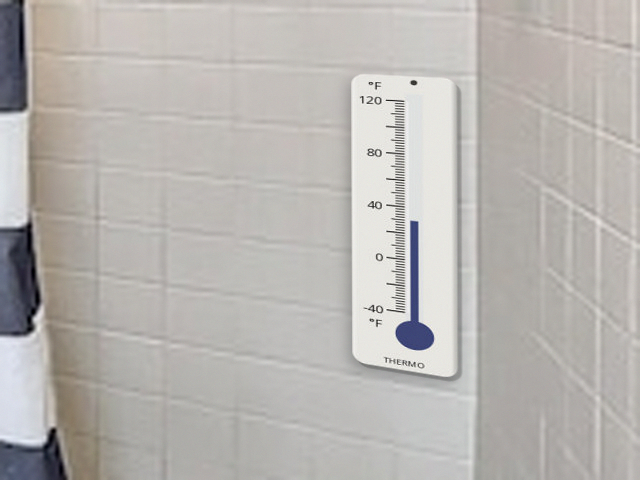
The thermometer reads 30 °F
